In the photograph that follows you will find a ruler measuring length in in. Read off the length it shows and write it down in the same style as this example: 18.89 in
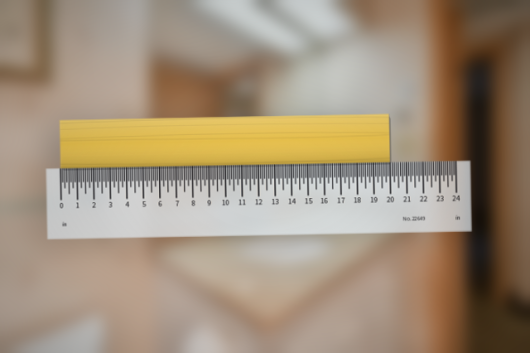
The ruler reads 20 in
